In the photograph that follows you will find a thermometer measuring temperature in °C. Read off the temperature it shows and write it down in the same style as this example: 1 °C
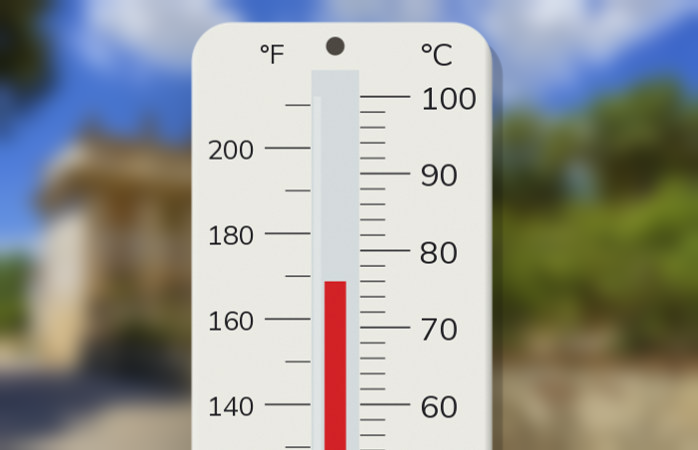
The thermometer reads 76 °C
